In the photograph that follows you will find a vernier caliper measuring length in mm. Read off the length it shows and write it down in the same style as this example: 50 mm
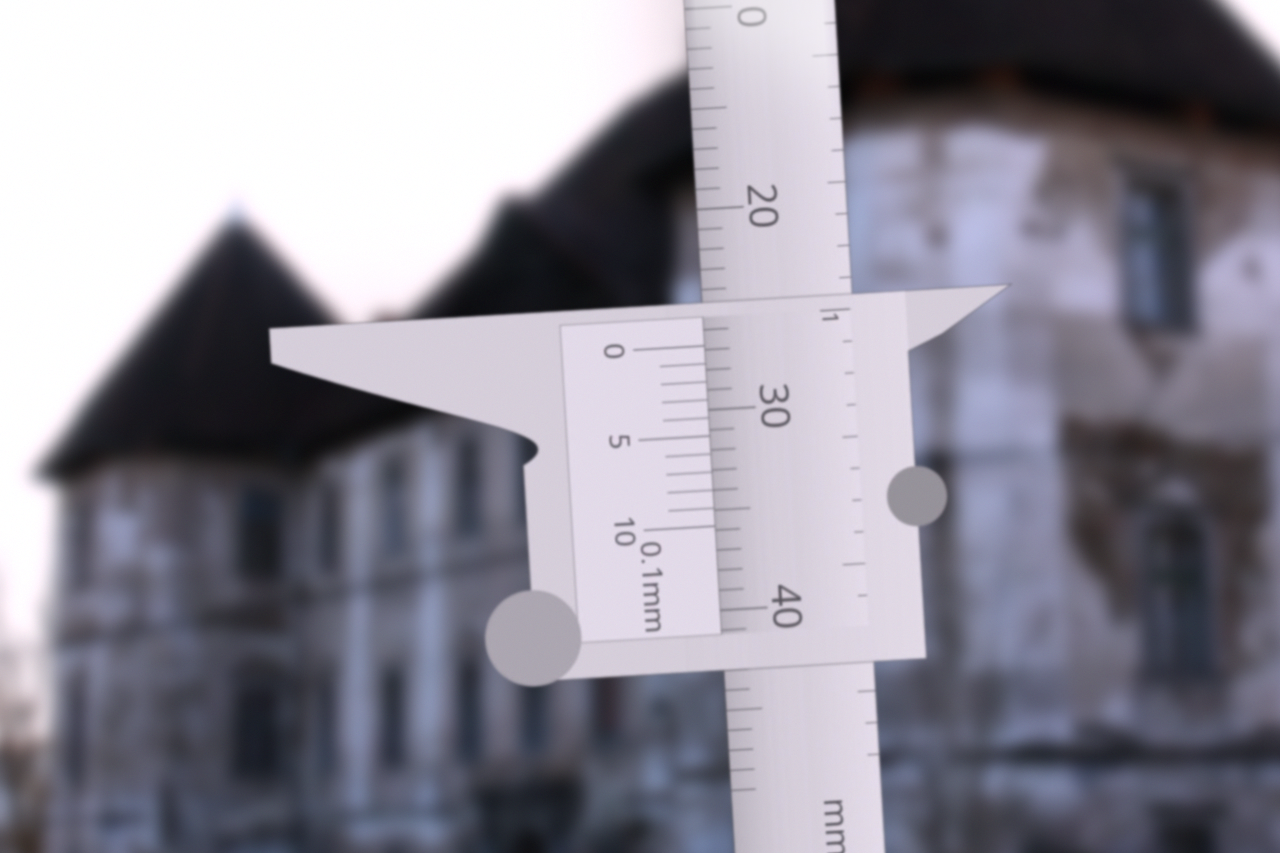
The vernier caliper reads 26.8 mm
